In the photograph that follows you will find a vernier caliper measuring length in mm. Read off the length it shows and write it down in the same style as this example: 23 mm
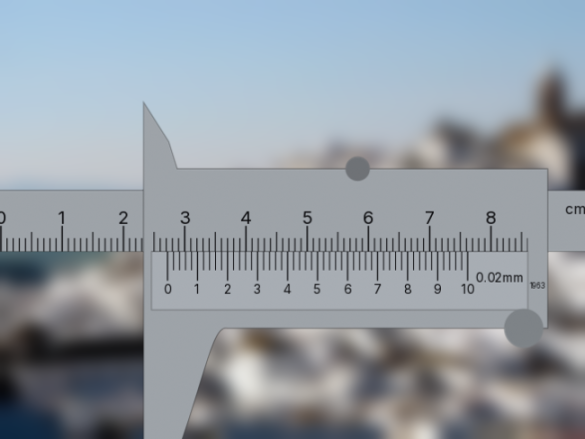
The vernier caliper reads 27.2 mm
